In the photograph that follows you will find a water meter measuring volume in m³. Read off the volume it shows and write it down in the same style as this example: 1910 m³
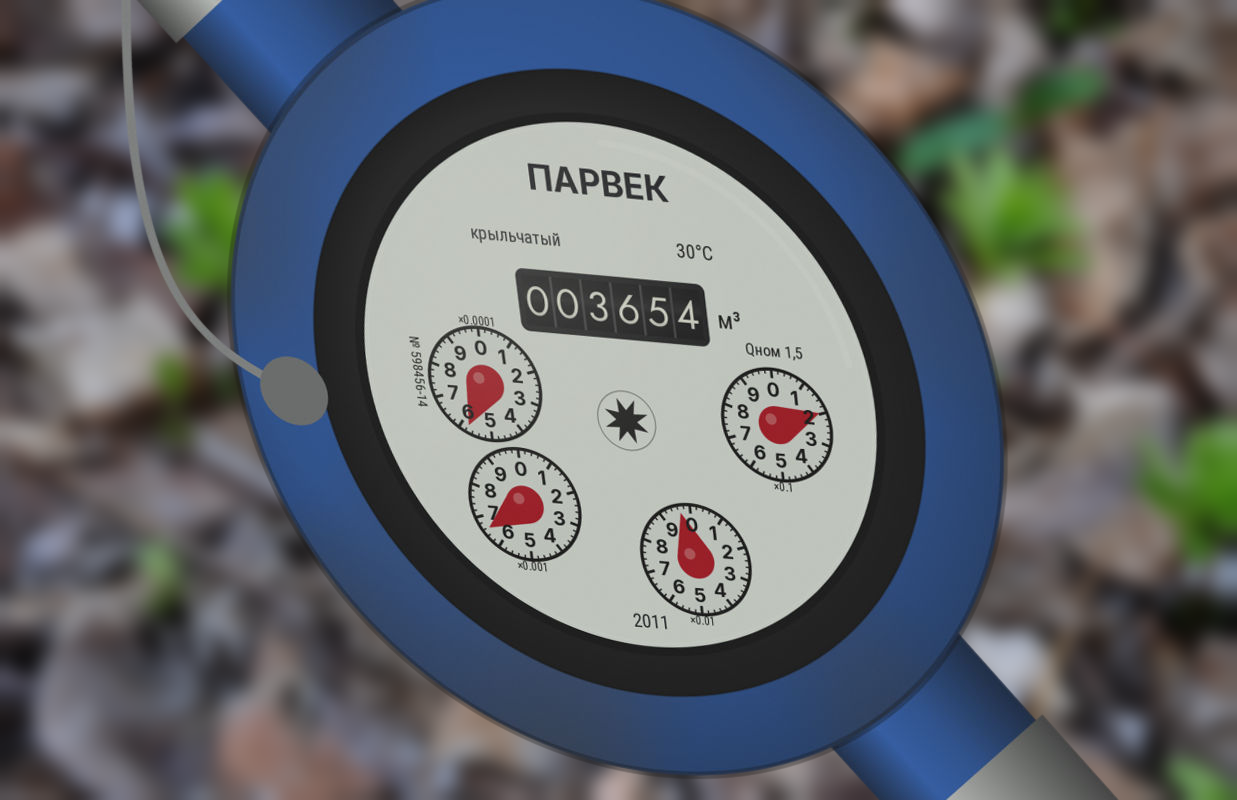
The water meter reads 3654.1965 m³
